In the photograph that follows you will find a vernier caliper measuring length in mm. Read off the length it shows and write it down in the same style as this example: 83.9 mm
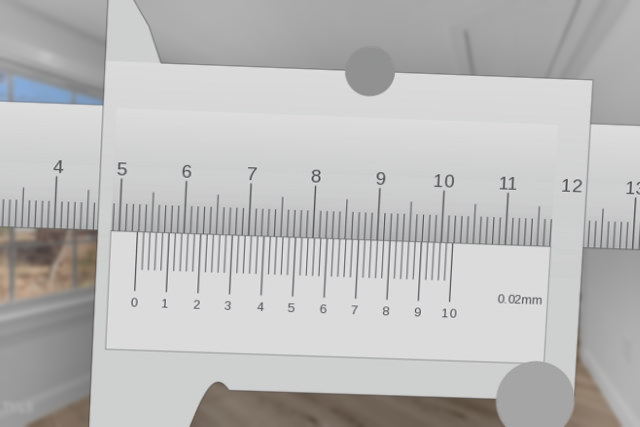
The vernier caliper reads 52.8 mm
